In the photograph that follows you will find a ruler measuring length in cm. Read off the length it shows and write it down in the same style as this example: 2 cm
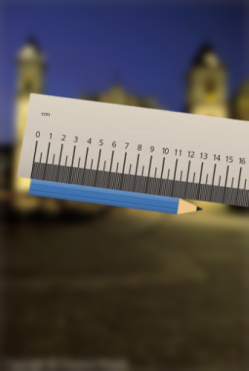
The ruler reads 13.5 cm
